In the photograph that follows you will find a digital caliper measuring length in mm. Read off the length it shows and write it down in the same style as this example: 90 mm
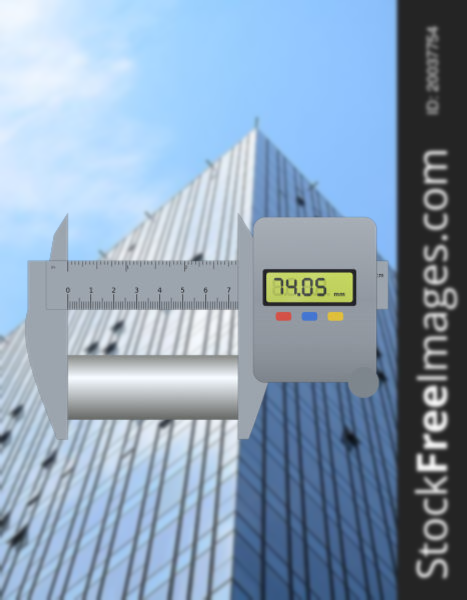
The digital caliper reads 74.05 mm
